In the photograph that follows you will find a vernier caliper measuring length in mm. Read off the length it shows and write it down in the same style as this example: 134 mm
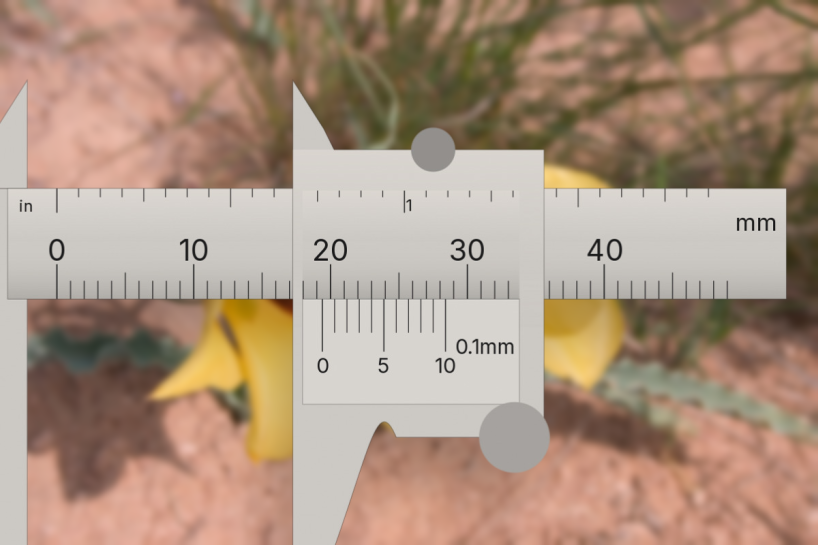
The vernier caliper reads 19.4 mm
